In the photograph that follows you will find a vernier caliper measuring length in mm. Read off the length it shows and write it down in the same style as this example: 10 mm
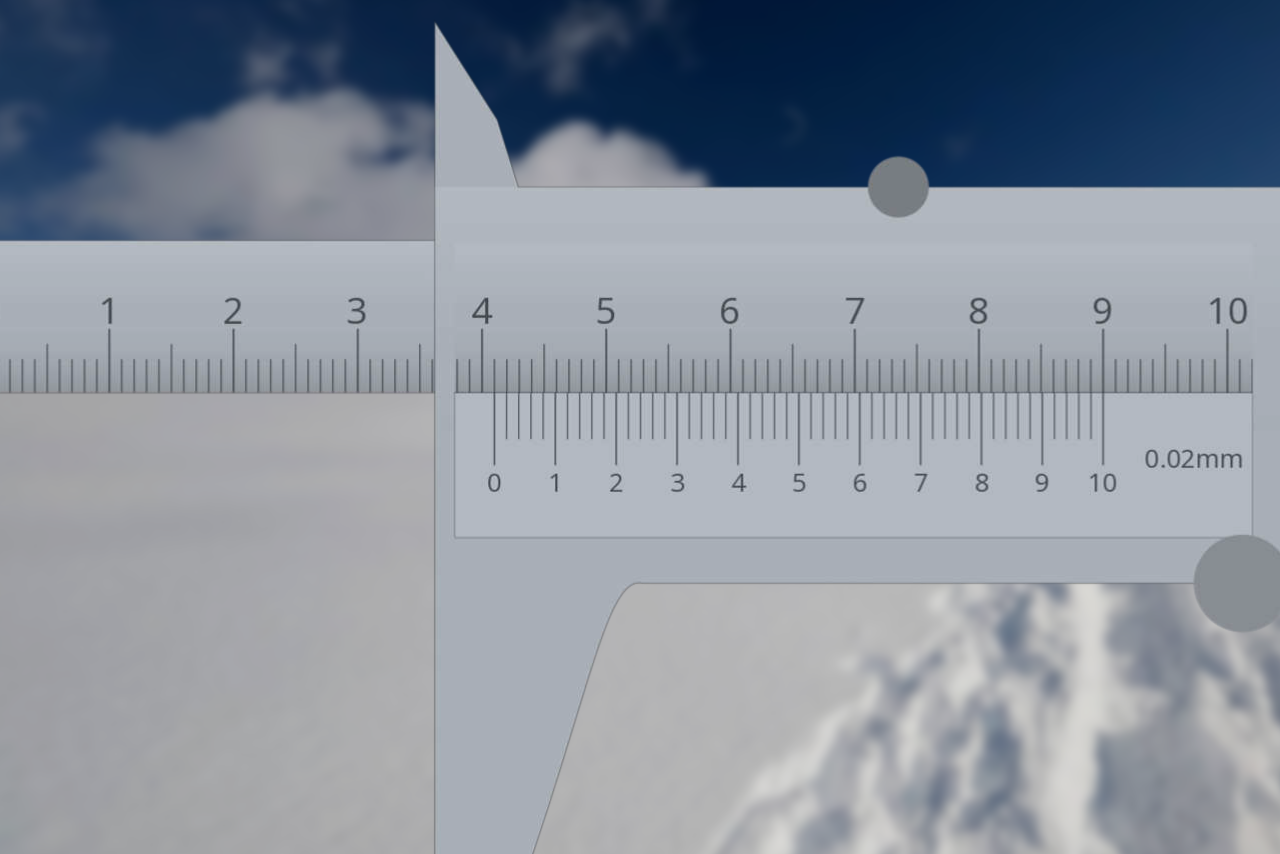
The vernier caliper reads 41.0 mm
